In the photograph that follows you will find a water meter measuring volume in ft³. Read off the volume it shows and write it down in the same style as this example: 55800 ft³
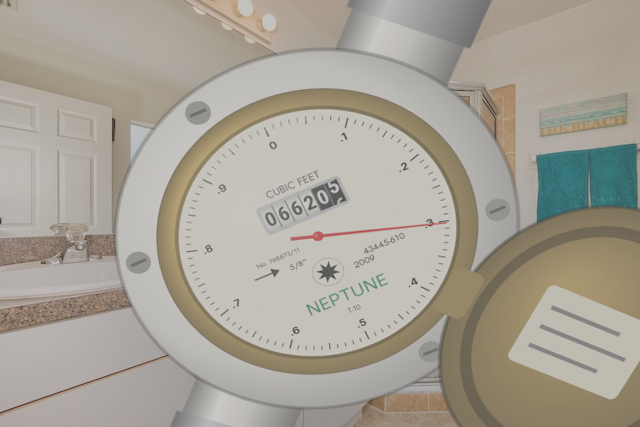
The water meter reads 66205.30 ft³
